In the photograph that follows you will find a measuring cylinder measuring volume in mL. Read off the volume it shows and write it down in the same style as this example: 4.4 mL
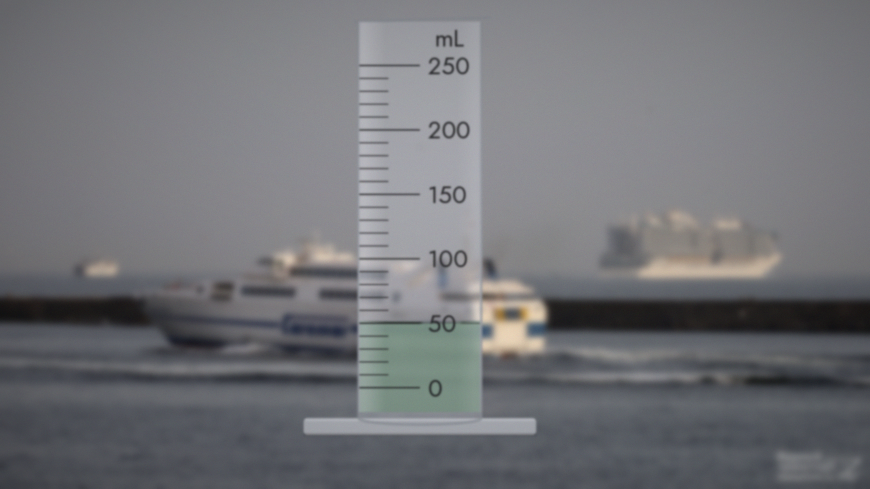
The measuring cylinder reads 50 mL
